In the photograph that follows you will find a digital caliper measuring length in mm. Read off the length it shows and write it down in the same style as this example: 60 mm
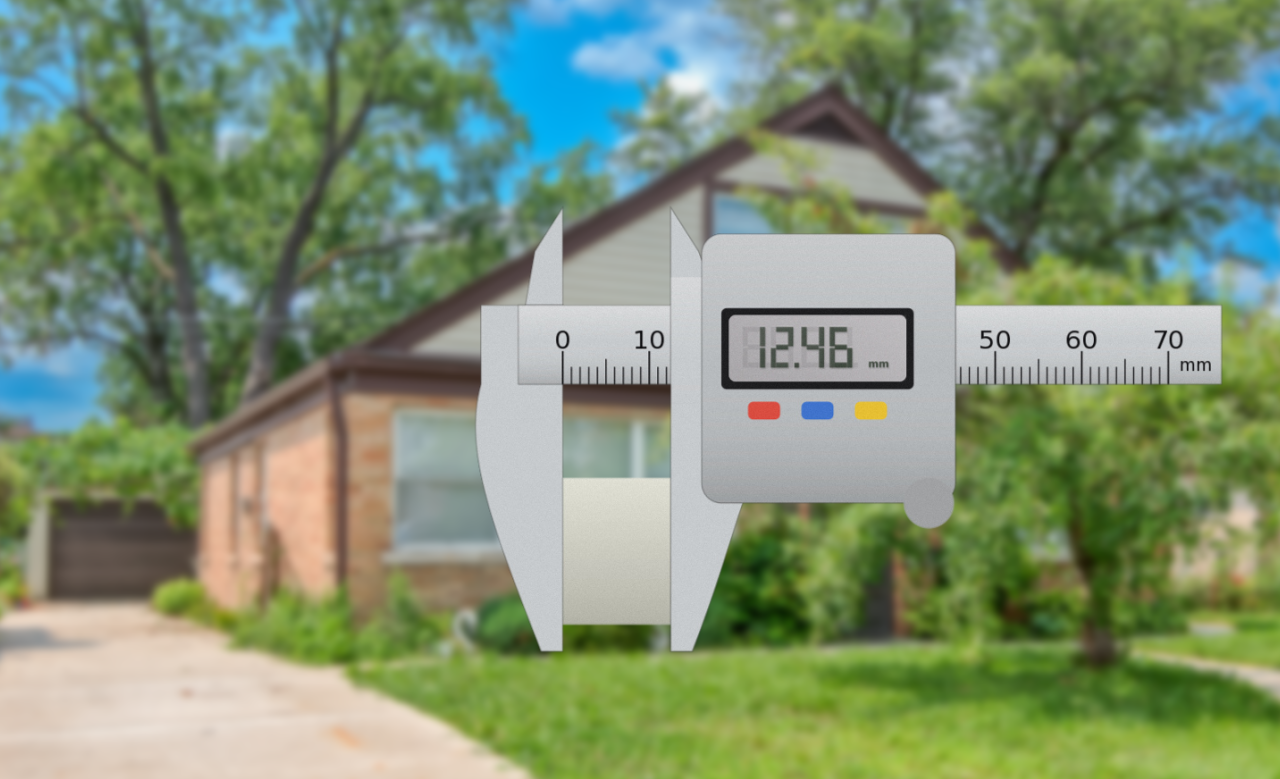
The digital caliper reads 12.46 mm
